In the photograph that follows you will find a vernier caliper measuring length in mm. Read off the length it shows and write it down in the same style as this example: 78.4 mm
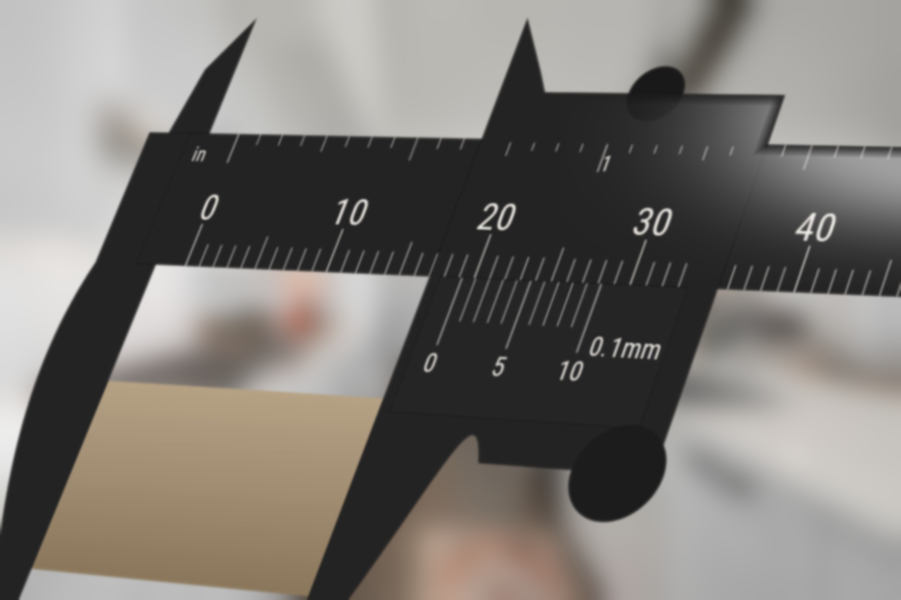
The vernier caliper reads 19.2 mm
